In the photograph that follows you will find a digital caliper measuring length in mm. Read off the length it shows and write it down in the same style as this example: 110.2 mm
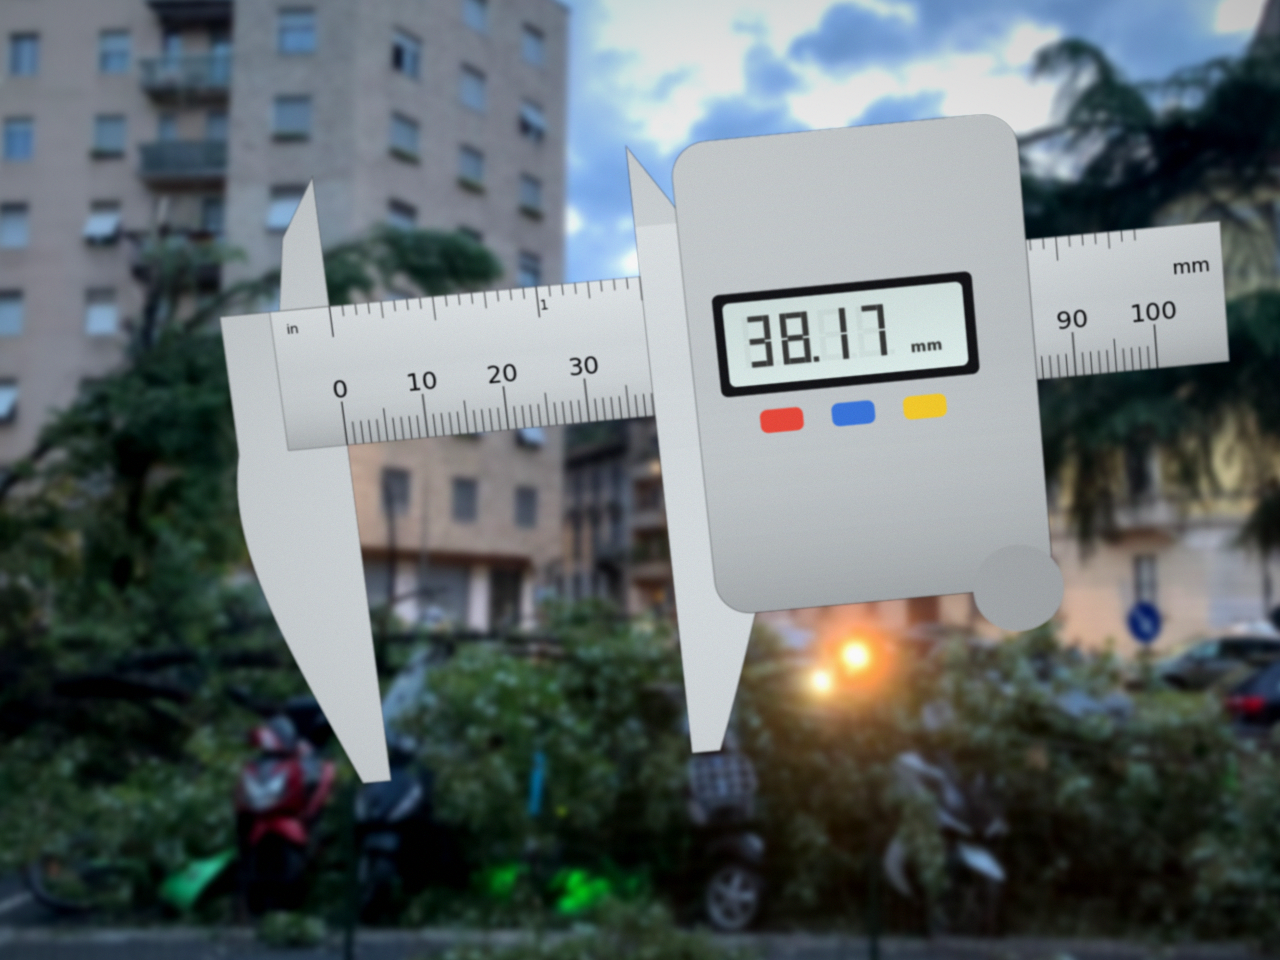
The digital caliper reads 38.17 mm
